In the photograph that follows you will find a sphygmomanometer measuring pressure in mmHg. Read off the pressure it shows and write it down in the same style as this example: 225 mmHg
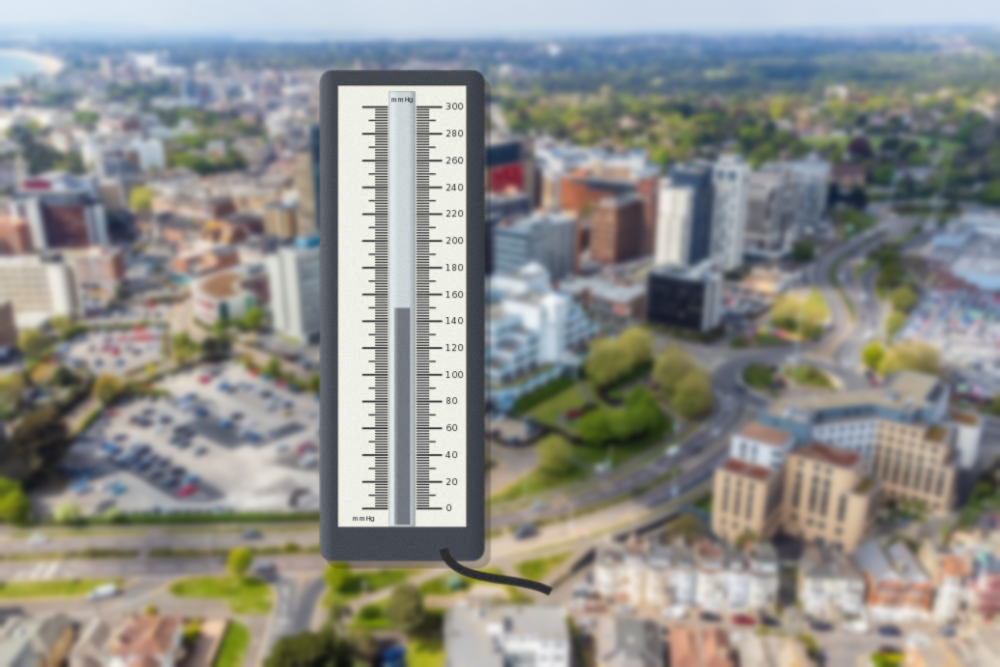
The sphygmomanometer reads 150 mmHg
